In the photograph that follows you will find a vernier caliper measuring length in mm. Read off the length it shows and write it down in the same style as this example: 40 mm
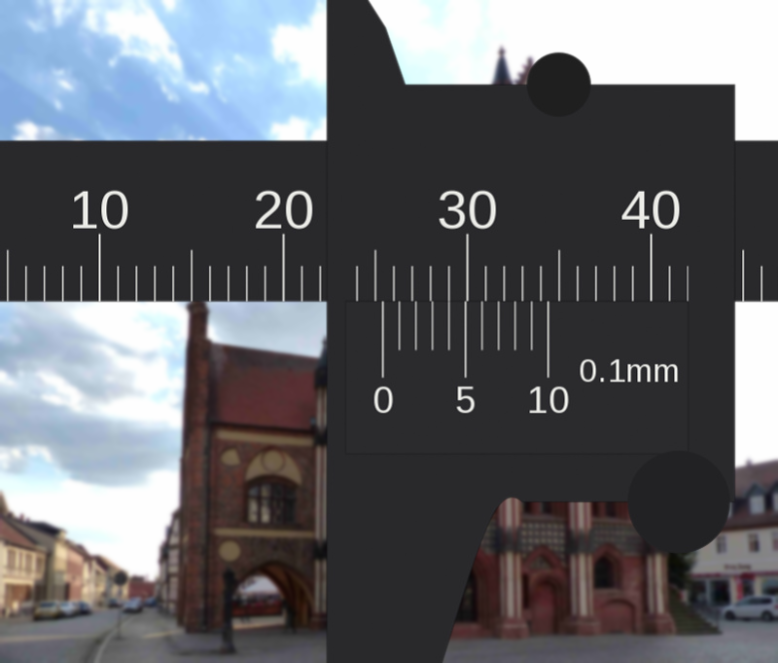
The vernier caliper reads 25.4 mm
